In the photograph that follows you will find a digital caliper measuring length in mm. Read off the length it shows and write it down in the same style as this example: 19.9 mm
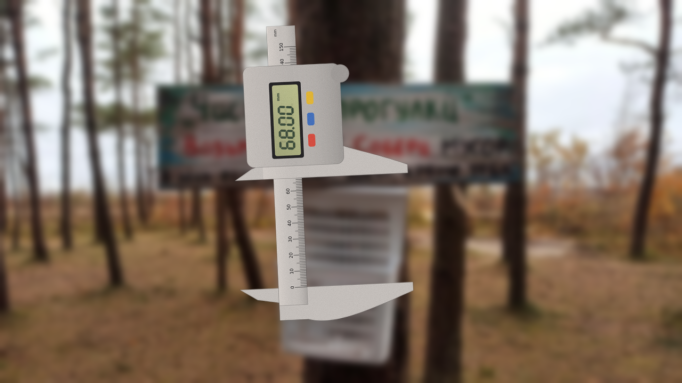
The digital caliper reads 68.00 mm
